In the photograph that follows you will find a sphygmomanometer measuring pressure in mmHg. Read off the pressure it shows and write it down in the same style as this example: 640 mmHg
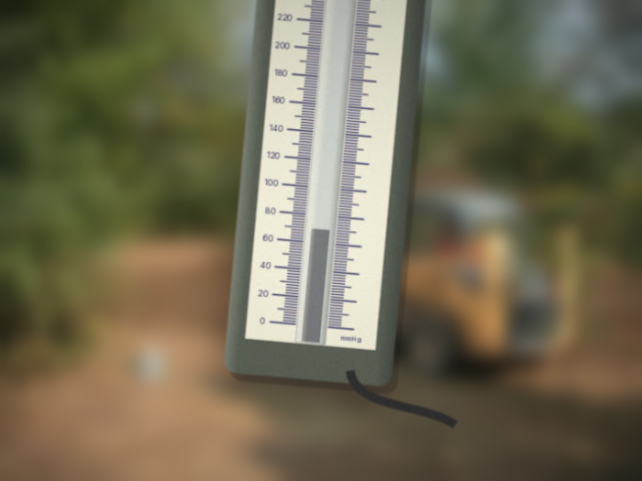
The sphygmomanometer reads 70 mmHg
